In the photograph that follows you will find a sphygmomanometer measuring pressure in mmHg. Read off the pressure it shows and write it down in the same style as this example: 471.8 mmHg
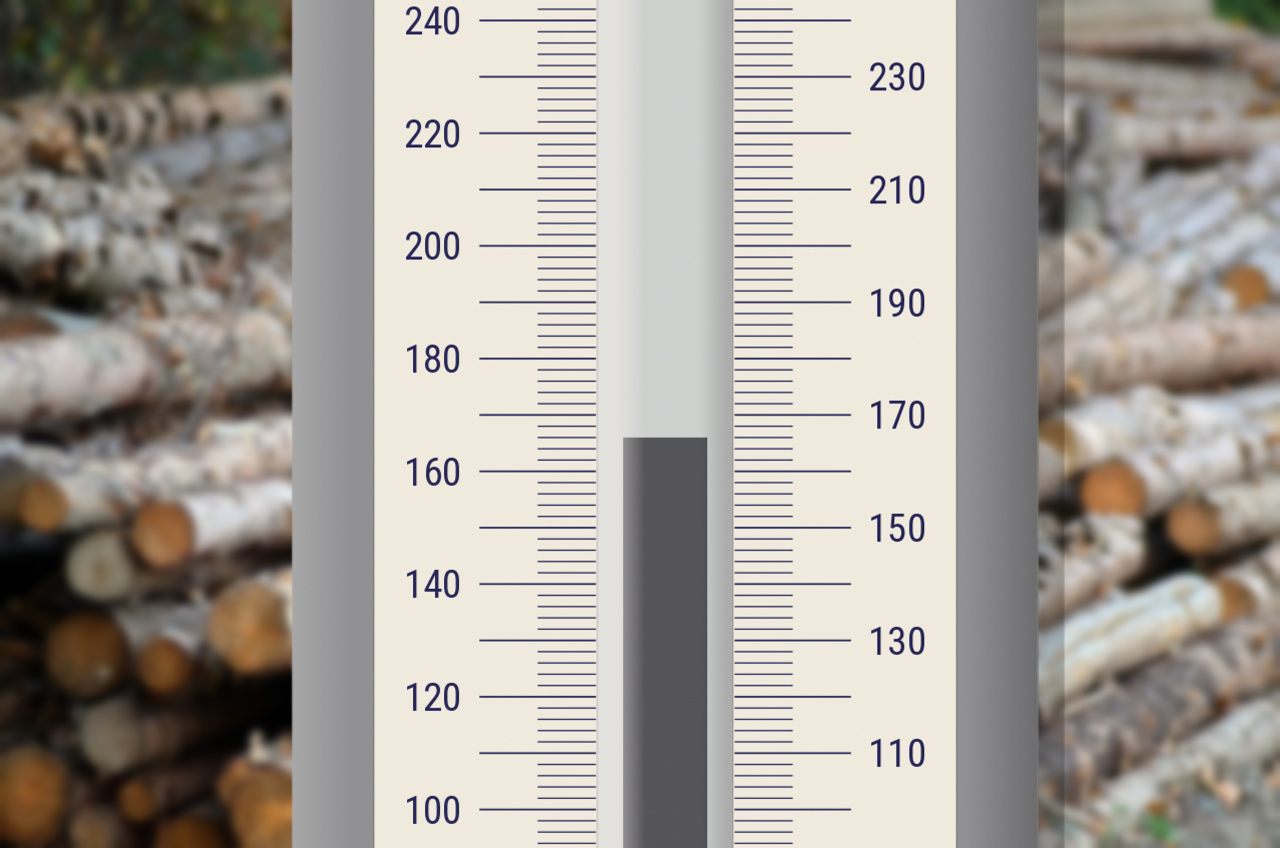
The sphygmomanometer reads 166 mmHg
